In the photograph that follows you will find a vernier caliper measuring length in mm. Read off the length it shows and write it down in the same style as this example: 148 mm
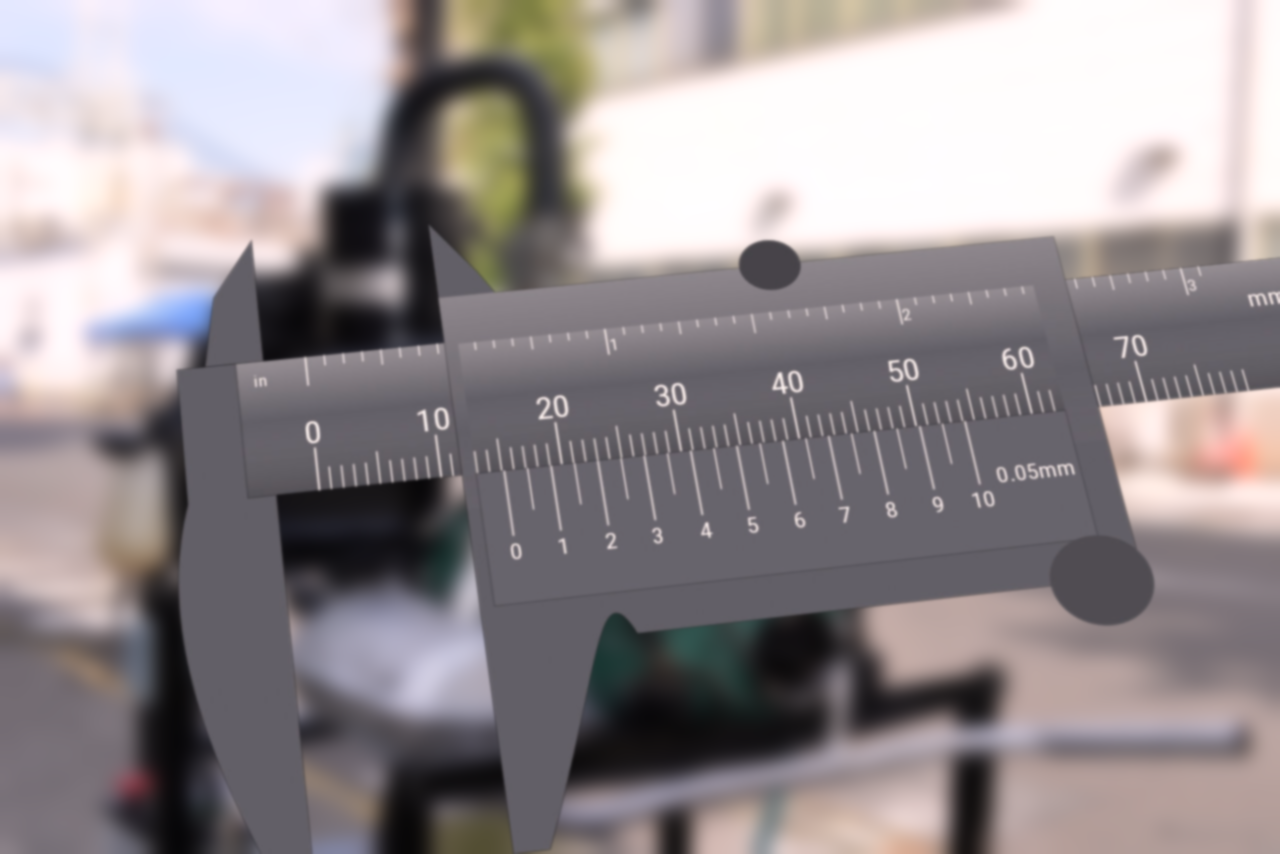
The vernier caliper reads 15.2 mm
